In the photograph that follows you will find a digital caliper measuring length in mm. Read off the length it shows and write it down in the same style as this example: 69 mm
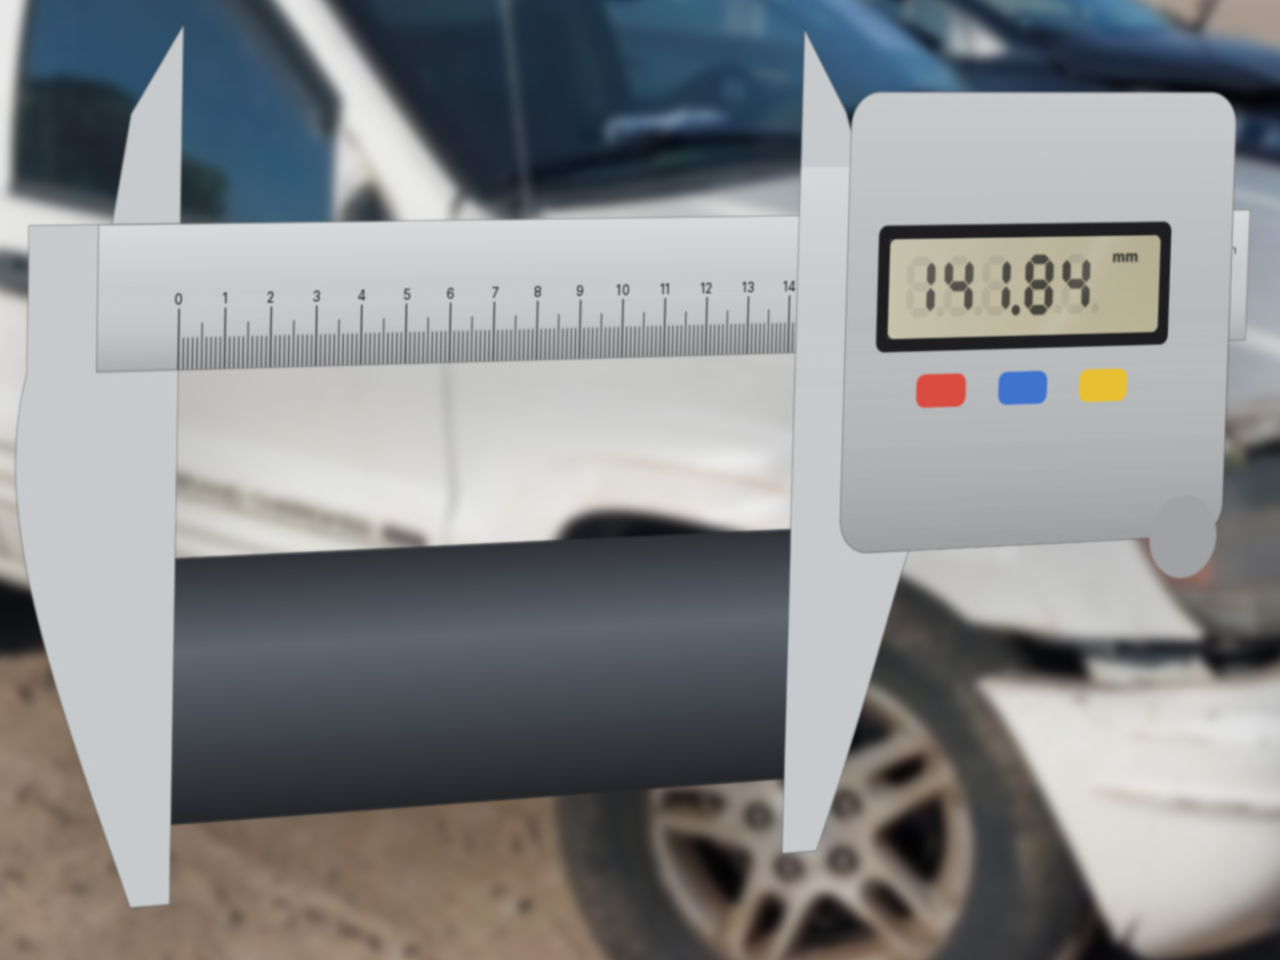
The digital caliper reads 141.84 mm
